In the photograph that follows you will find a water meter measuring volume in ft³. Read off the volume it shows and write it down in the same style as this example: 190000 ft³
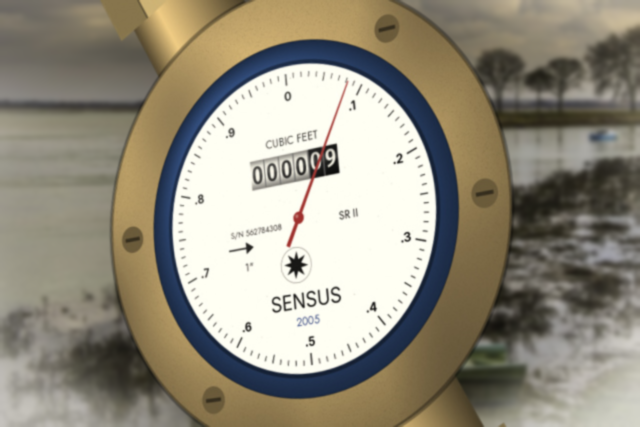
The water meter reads 9.08 ft³
